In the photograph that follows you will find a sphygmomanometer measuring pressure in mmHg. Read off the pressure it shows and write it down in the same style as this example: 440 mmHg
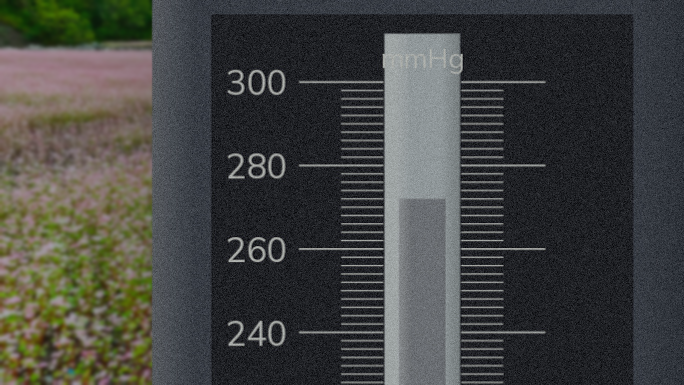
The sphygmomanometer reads 272 mmHg
